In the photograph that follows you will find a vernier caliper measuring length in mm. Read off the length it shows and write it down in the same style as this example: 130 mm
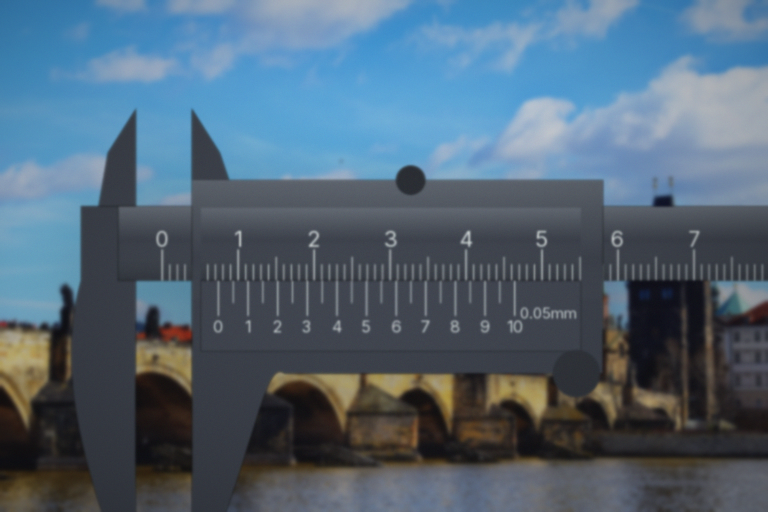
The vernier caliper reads 7.4 mm
